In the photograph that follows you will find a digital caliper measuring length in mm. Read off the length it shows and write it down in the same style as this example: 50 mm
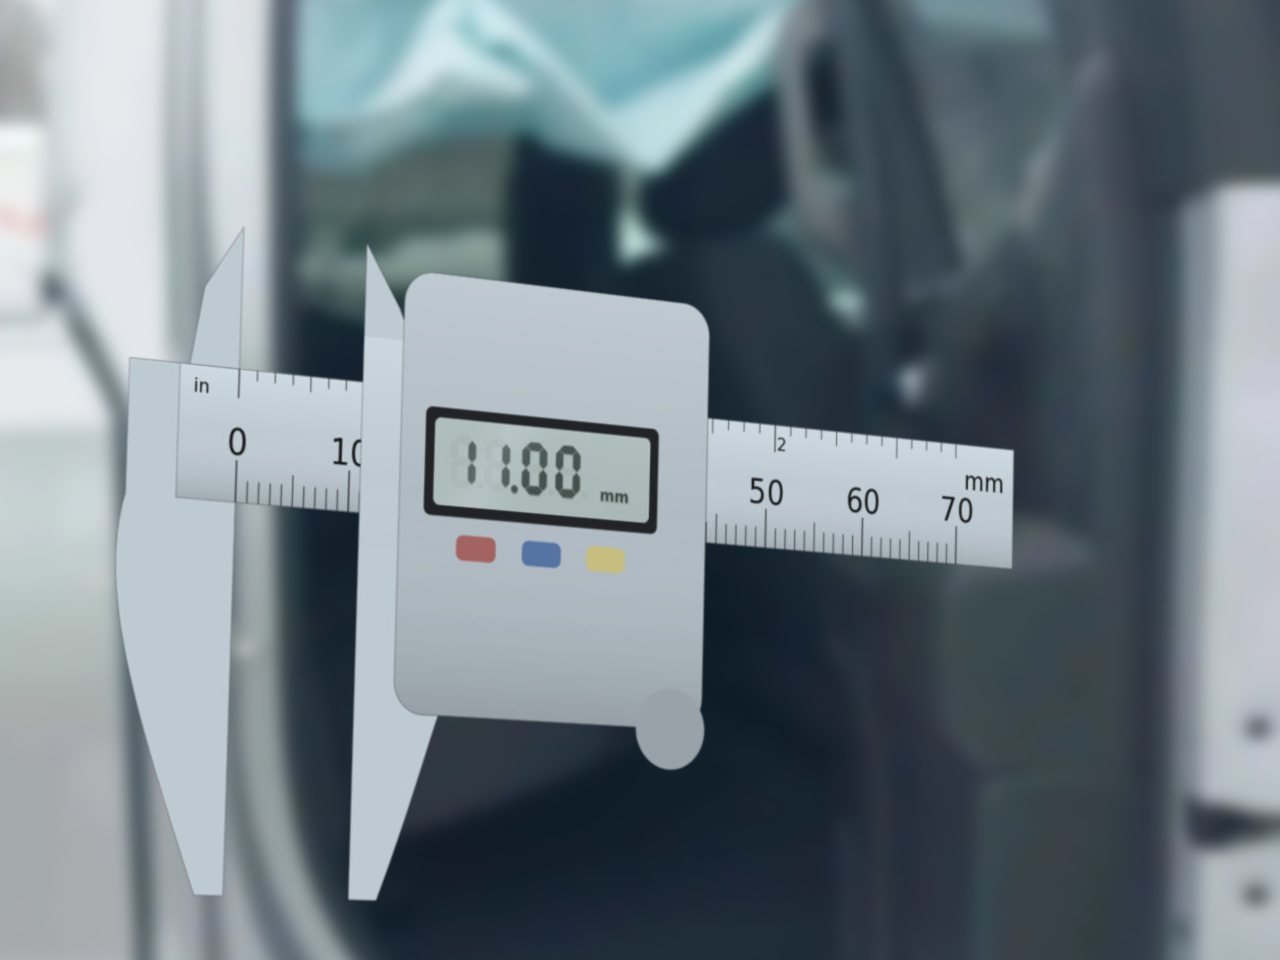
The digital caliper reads 11.00 mm
